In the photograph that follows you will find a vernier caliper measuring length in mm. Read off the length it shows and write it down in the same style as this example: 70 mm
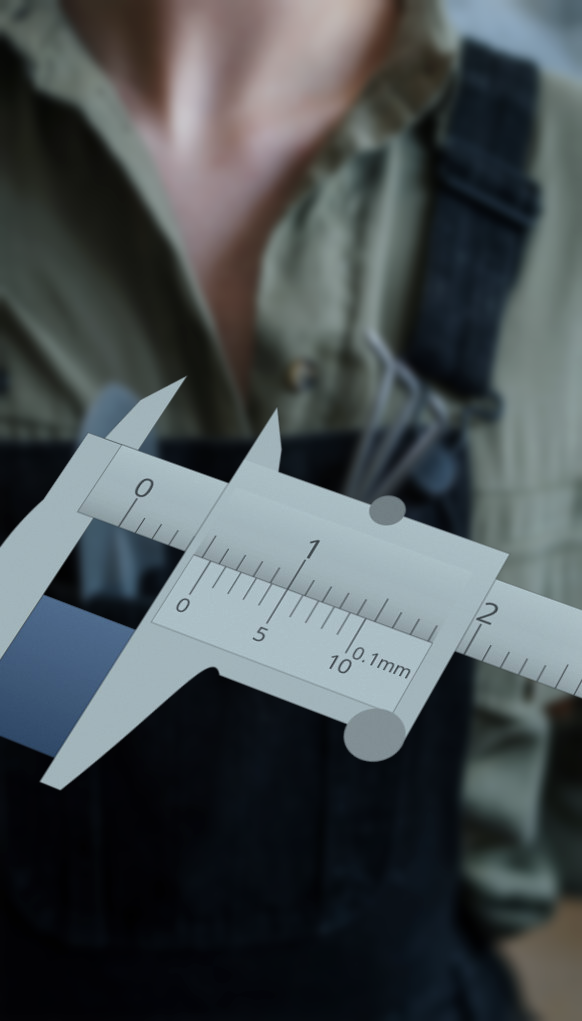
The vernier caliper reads 5.5 mm
